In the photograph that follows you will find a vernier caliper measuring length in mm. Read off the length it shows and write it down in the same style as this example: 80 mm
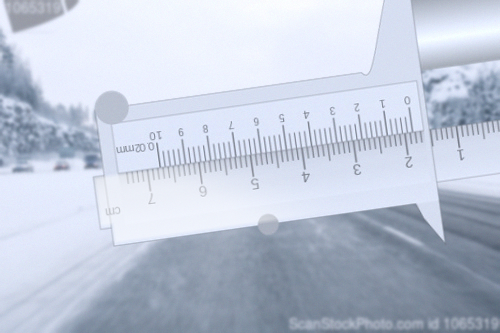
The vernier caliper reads 18.5 mm
